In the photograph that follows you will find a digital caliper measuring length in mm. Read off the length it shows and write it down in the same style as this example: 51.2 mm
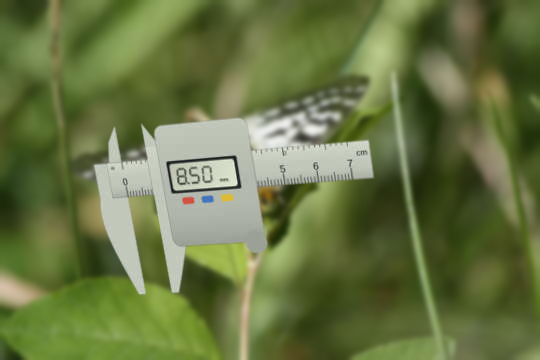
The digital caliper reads 8.50 mm
